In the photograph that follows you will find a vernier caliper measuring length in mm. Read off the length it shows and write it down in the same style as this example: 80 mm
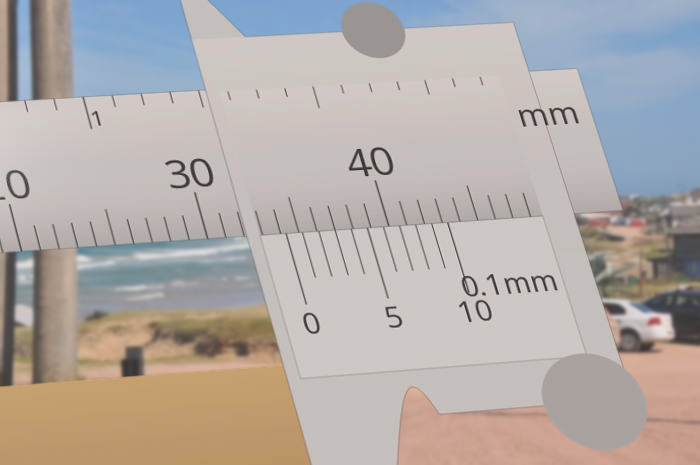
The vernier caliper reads 34.3 mm
